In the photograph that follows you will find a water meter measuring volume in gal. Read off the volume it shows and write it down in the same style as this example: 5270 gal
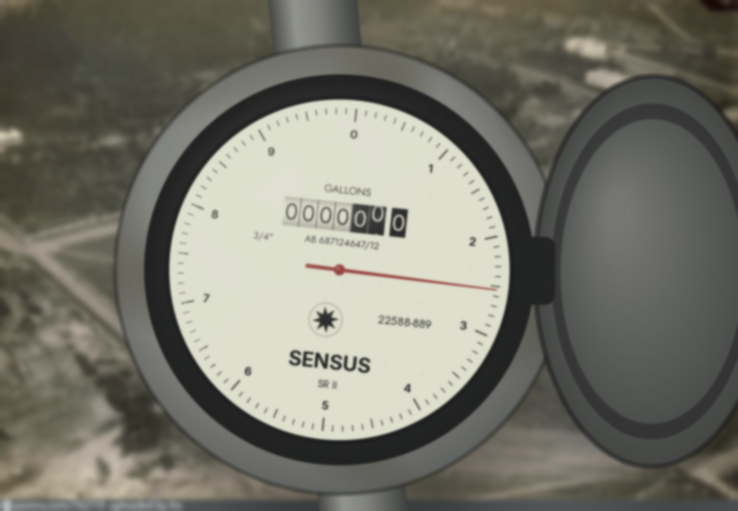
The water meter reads 2.5 gal
